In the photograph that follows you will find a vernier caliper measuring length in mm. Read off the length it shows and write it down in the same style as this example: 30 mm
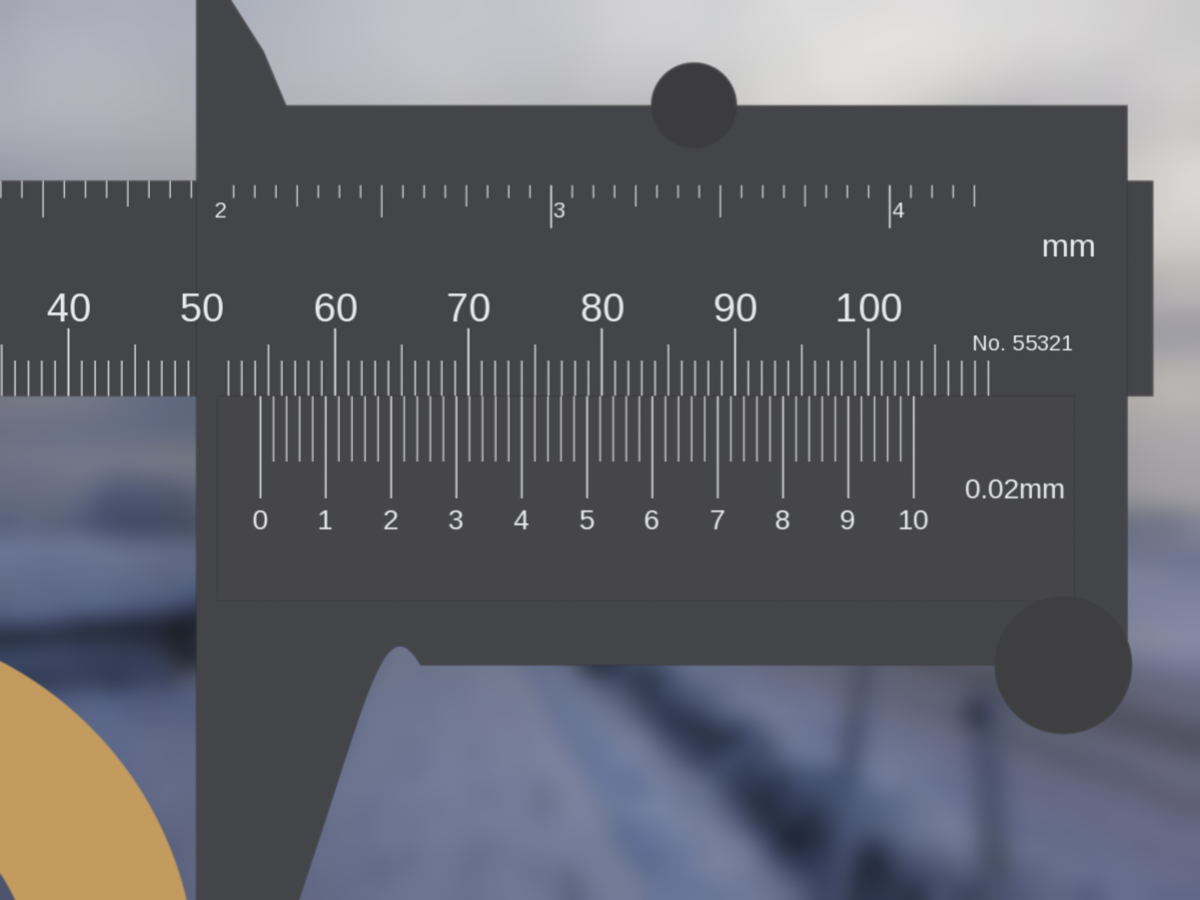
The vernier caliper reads 54.4 mm
